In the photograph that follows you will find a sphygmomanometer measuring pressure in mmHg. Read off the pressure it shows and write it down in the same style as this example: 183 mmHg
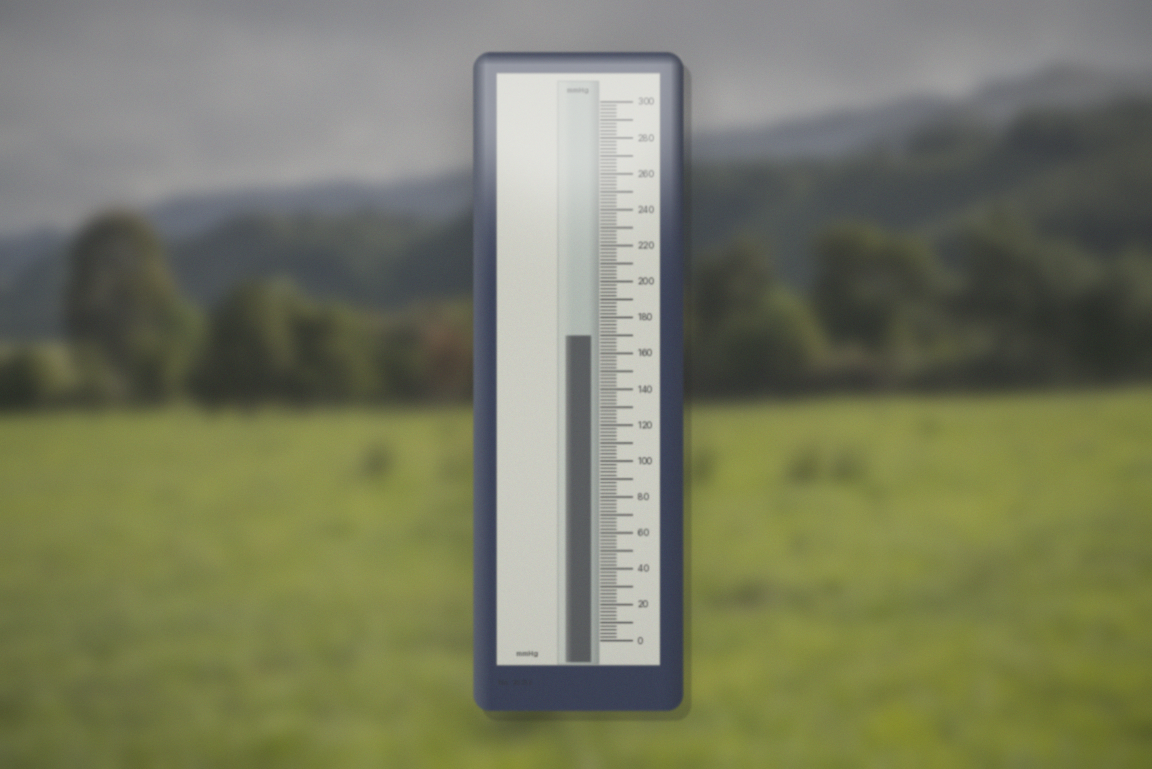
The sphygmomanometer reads 170 mmHg
